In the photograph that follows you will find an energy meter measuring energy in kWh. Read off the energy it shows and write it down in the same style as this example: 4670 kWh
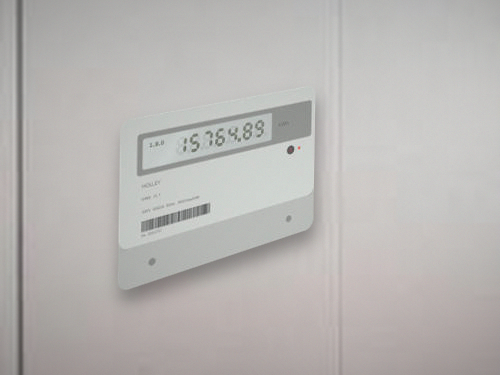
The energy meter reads 15764.89 kWh
